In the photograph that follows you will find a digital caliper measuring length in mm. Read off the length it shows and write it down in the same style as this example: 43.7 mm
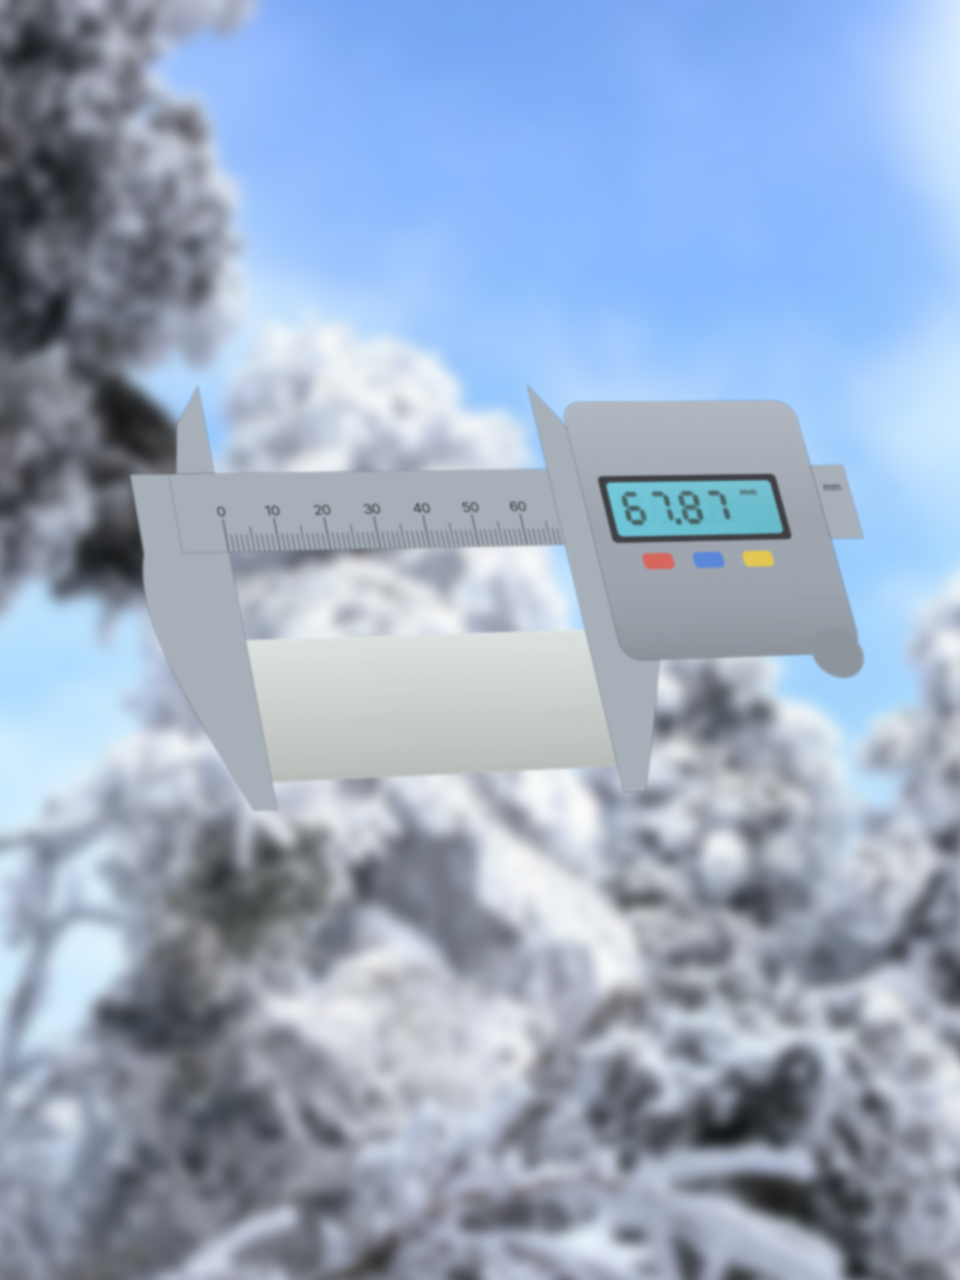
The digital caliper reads 67.87 mm
